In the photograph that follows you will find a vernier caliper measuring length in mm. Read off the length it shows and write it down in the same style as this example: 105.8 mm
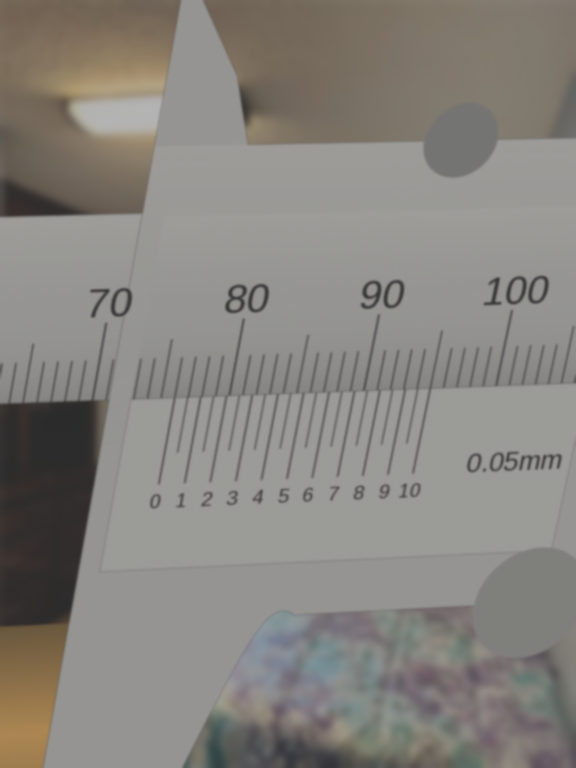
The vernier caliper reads 76.0 mm
